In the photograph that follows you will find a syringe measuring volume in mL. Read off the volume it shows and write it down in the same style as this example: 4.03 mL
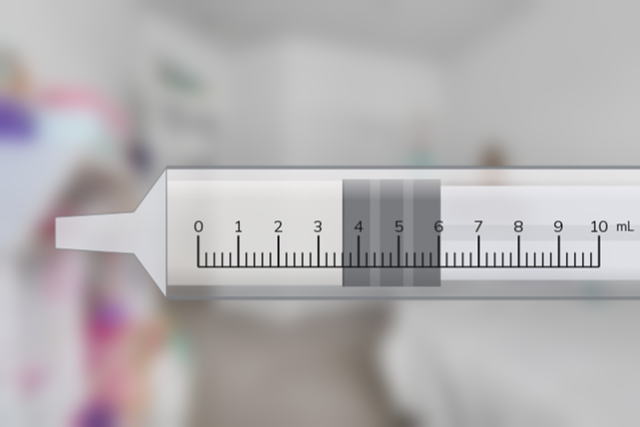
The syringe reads 3.6 mL
